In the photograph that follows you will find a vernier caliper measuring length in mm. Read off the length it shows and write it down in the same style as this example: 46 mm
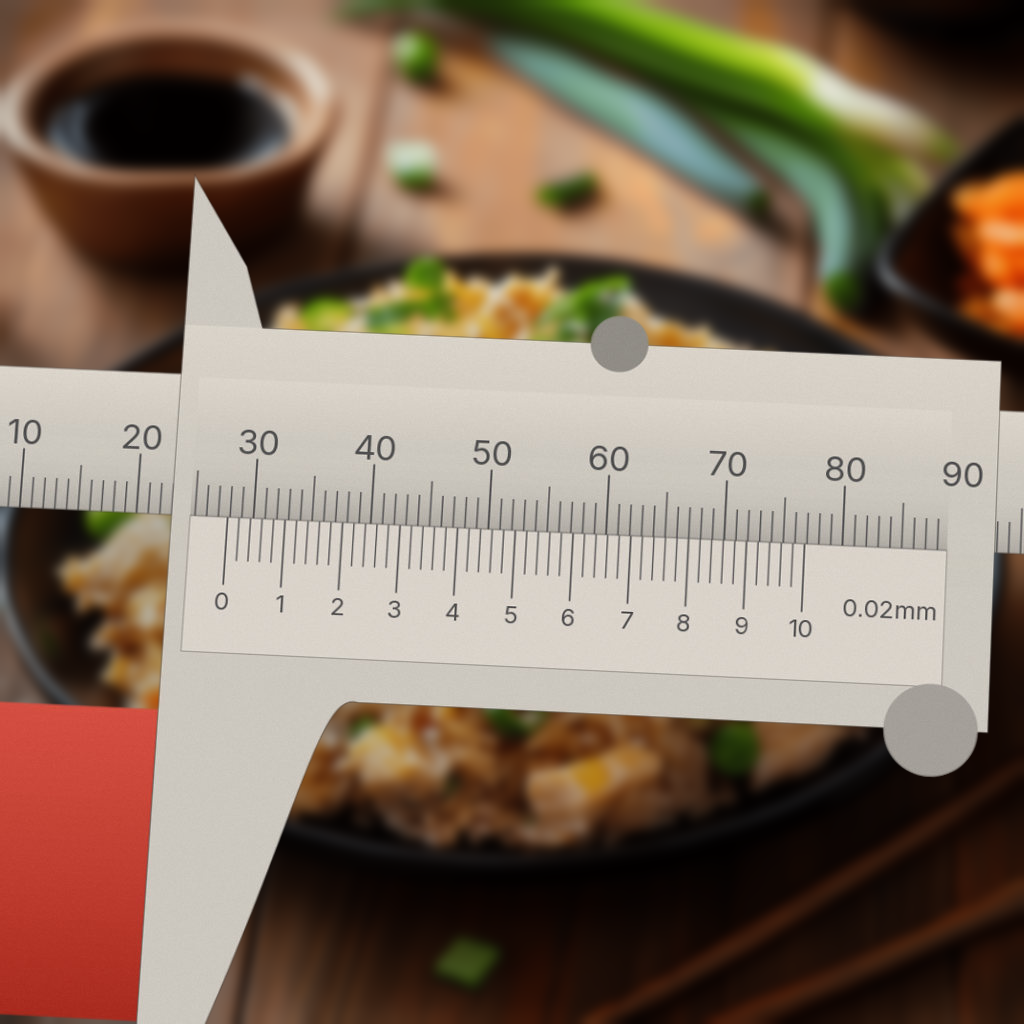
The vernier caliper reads 27.8 mm
